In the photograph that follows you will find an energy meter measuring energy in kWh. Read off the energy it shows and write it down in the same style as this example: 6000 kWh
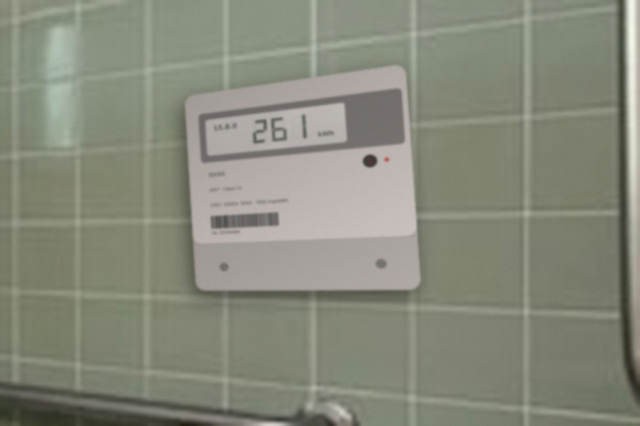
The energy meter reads 261 kWh
